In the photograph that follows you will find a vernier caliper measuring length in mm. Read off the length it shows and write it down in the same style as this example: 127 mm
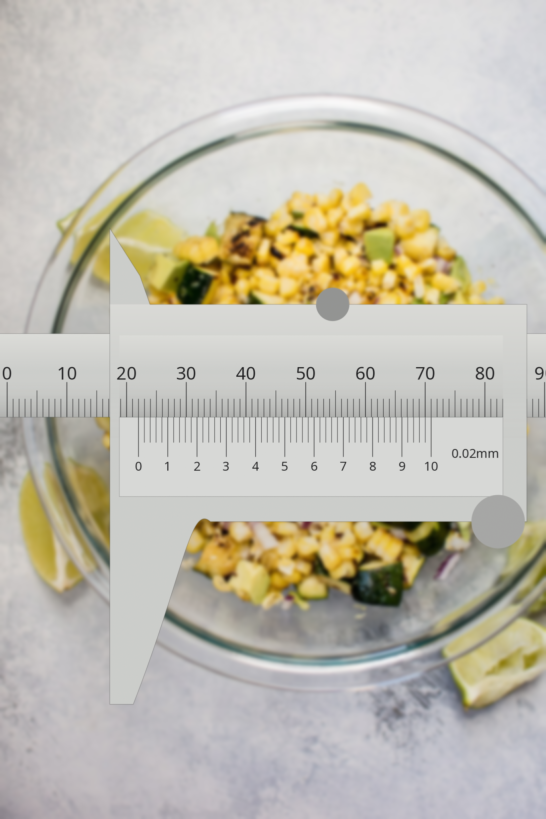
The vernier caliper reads 22.0 mm
